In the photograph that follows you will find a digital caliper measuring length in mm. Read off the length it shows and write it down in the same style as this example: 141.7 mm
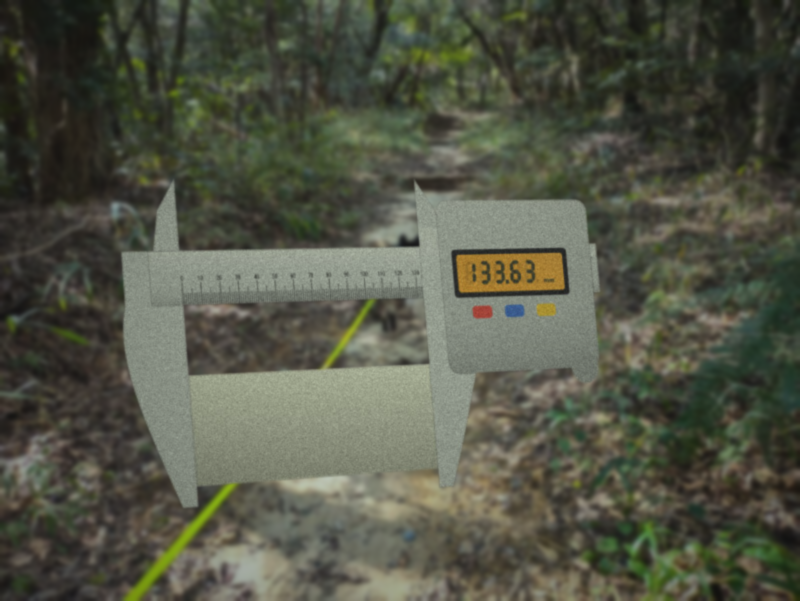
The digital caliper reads 133.63 mm
